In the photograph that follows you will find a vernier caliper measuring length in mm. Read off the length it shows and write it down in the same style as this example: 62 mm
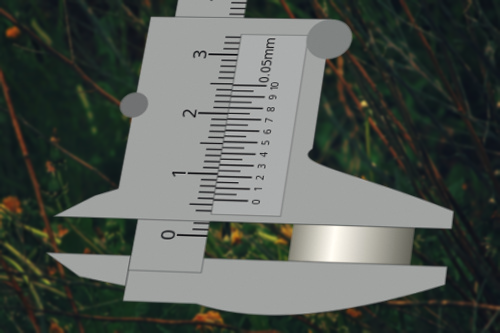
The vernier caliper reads 5.8 mm
